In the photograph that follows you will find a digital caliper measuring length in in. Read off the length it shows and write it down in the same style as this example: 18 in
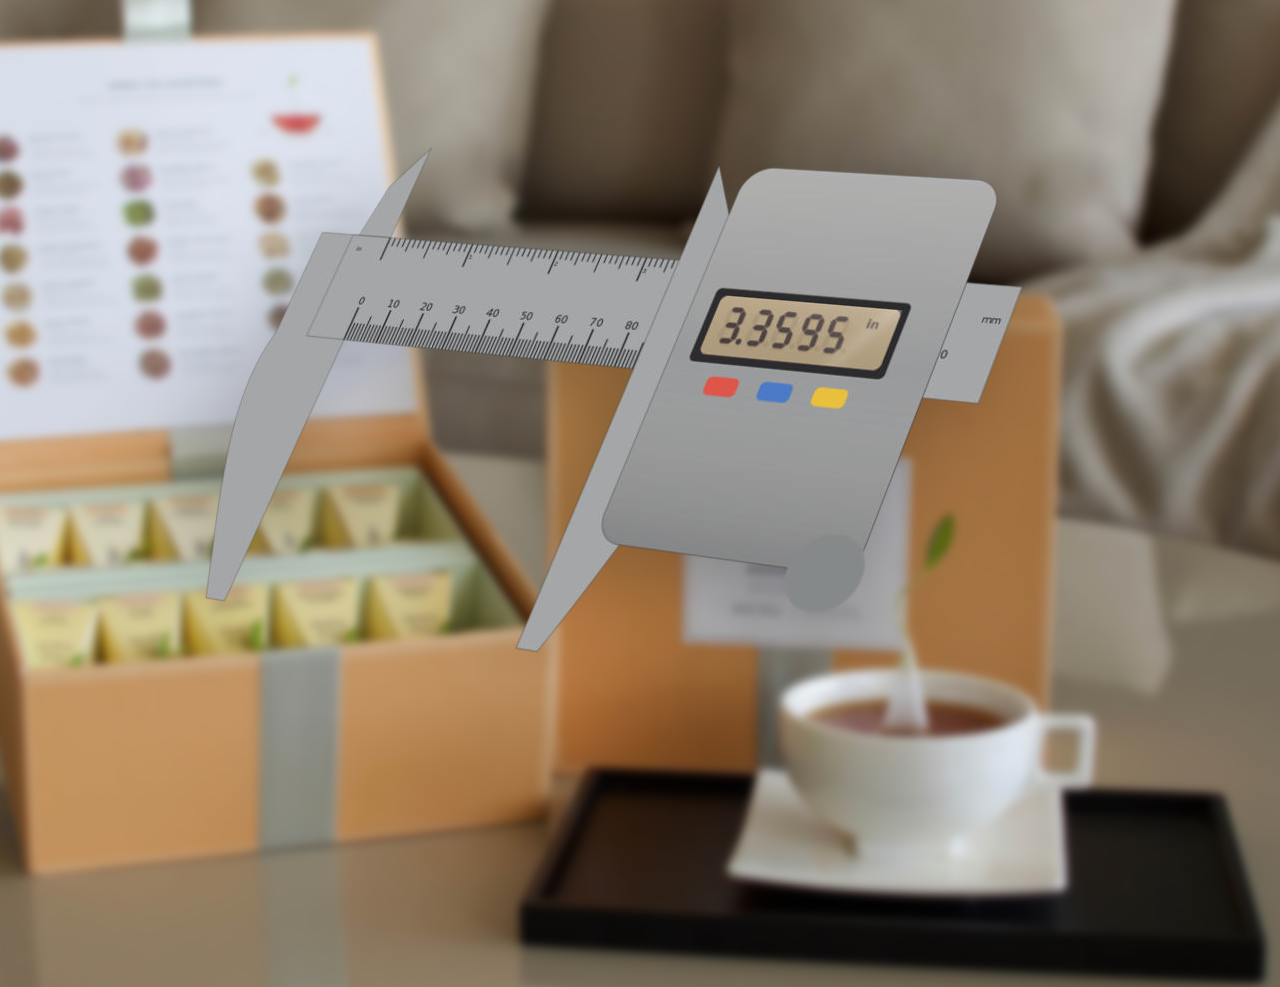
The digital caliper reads 3.3595 in
